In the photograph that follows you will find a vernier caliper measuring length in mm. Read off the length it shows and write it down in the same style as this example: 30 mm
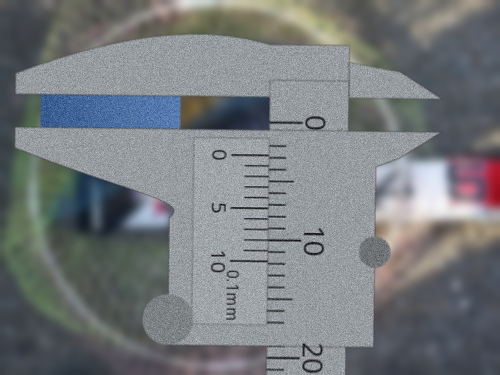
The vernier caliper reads 2.8 mm
